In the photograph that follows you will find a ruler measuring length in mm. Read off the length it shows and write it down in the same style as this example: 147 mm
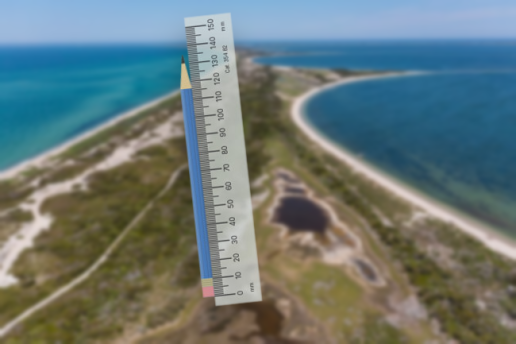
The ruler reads 135 mm
